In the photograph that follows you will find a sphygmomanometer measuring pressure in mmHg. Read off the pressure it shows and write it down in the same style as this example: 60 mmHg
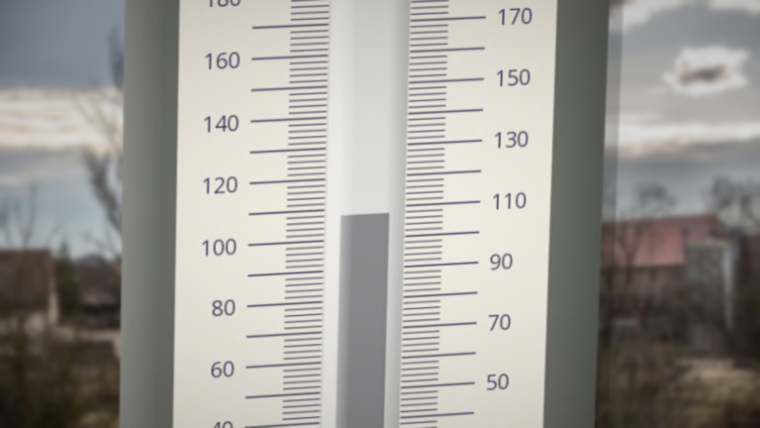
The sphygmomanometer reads 108 mmHg
